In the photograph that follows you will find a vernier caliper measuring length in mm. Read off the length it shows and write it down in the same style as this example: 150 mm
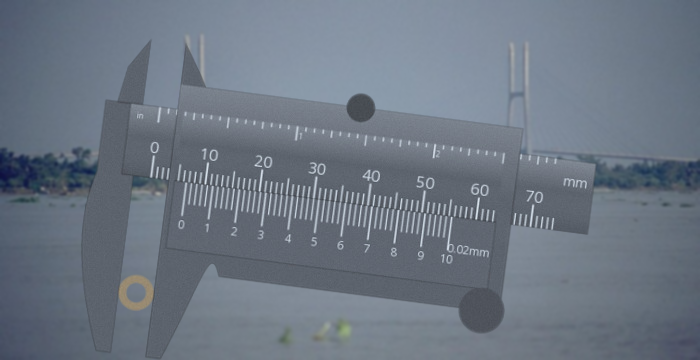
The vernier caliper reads 6.5 mm
